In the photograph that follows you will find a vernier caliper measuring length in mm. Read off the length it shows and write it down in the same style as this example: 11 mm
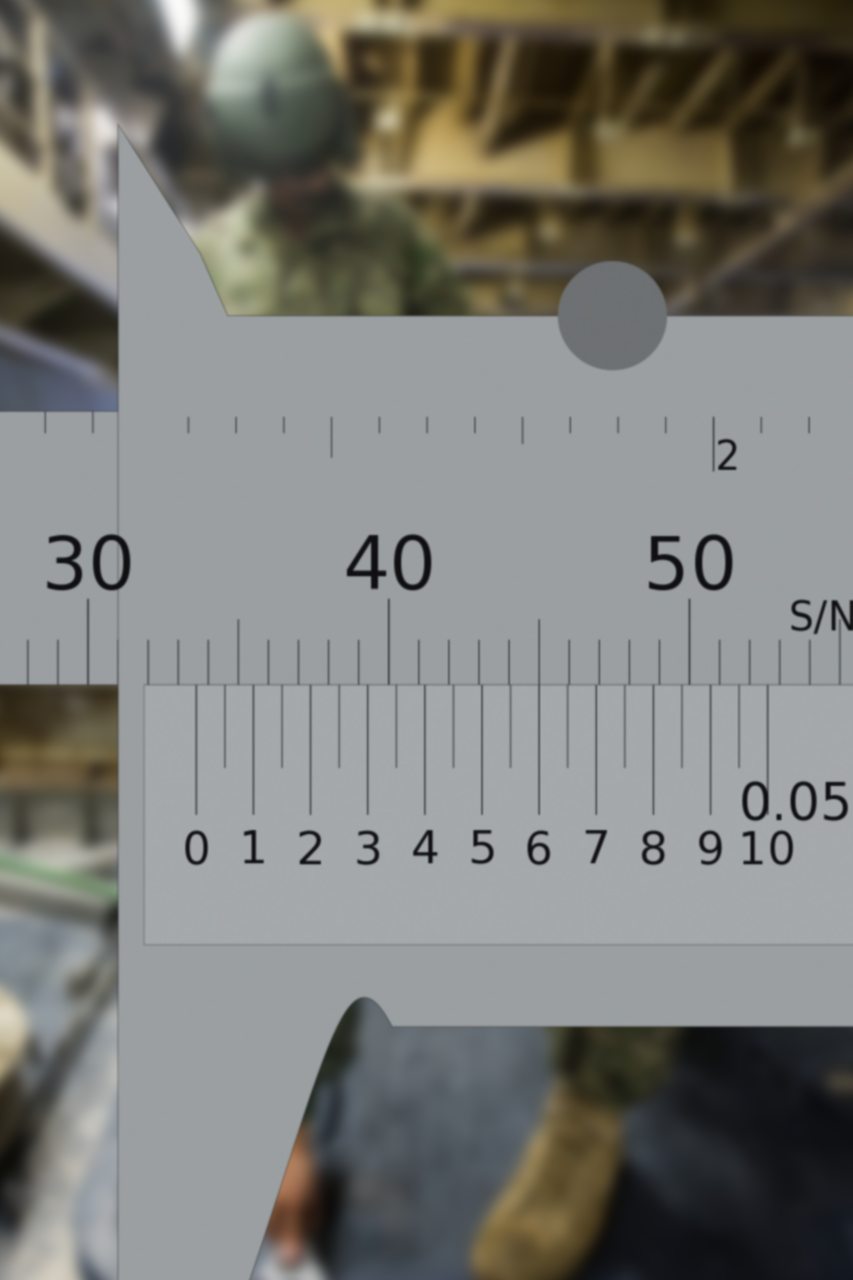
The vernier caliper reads 33.60 mm
